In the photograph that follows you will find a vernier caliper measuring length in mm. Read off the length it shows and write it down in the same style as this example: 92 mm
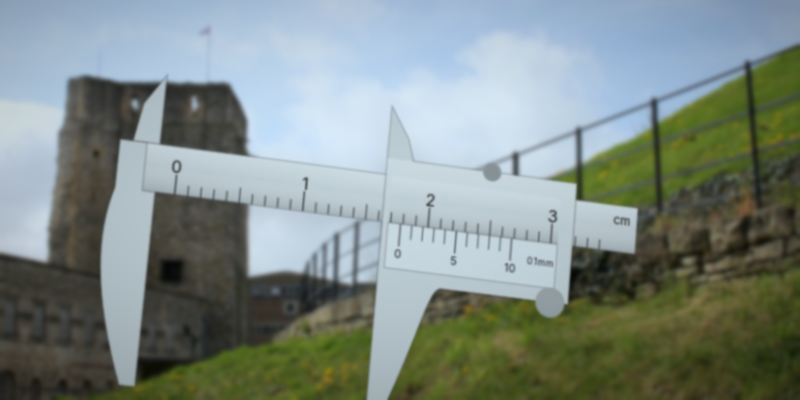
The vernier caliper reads 17.8 mm
